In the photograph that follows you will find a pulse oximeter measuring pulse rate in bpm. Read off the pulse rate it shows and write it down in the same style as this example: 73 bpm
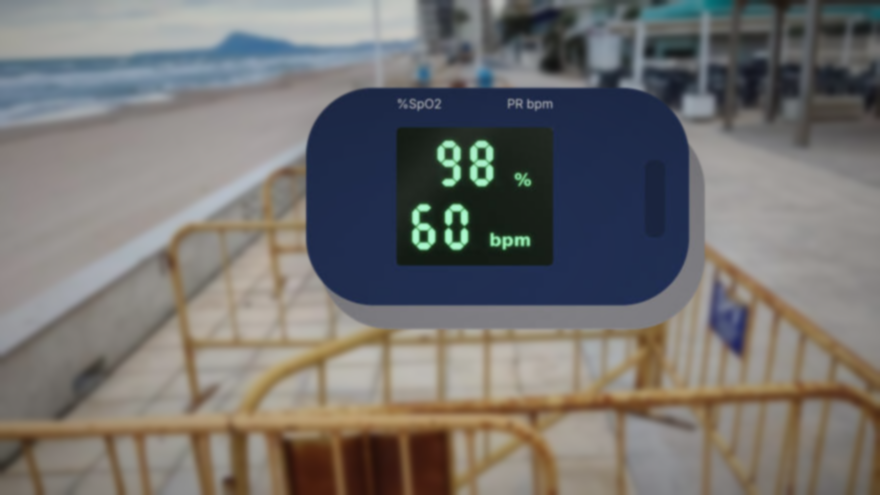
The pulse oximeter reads 60 bpm
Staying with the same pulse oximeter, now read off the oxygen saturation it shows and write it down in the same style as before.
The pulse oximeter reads 98 %
